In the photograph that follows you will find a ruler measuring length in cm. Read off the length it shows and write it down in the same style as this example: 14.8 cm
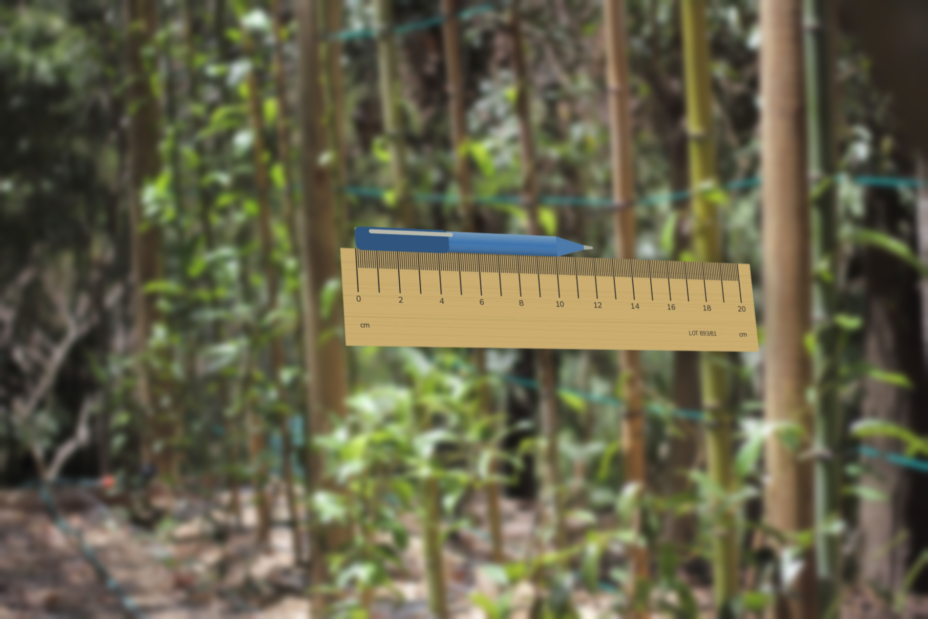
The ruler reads 12 cm
